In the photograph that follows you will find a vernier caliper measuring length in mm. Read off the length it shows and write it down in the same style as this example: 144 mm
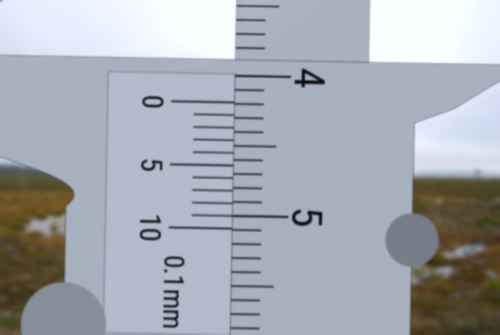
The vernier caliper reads 41.9 mm
